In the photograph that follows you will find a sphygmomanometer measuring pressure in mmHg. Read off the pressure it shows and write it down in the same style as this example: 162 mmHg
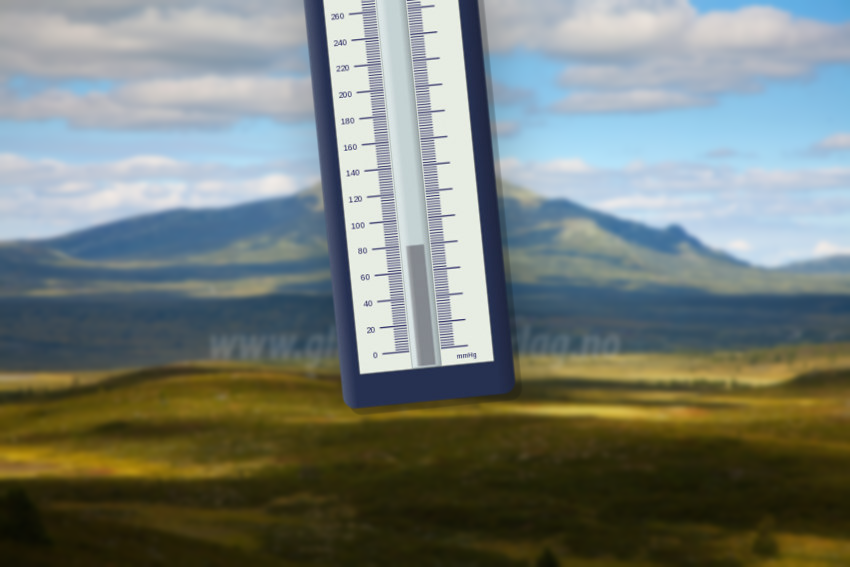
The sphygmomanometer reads 80 mmHg
